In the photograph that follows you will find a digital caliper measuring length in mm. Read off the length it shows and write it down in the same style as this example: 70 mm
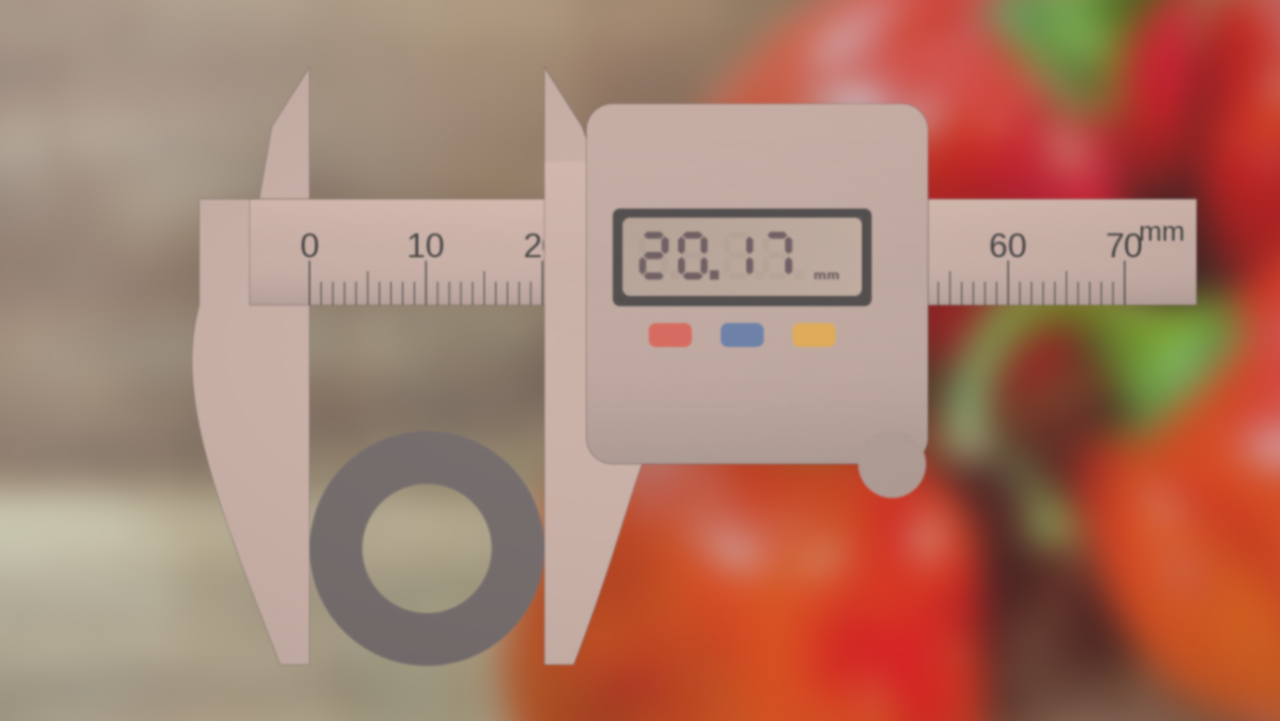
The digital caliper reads 20.17 mm
